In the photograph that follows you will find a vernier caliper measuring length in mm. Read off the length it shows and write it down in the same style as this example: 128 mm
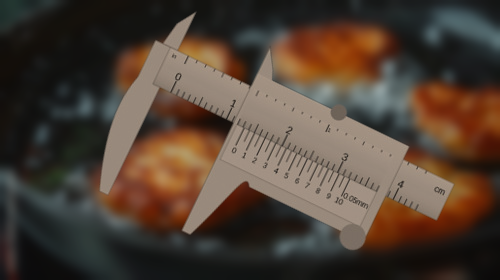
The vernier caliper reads 13.2 mm
